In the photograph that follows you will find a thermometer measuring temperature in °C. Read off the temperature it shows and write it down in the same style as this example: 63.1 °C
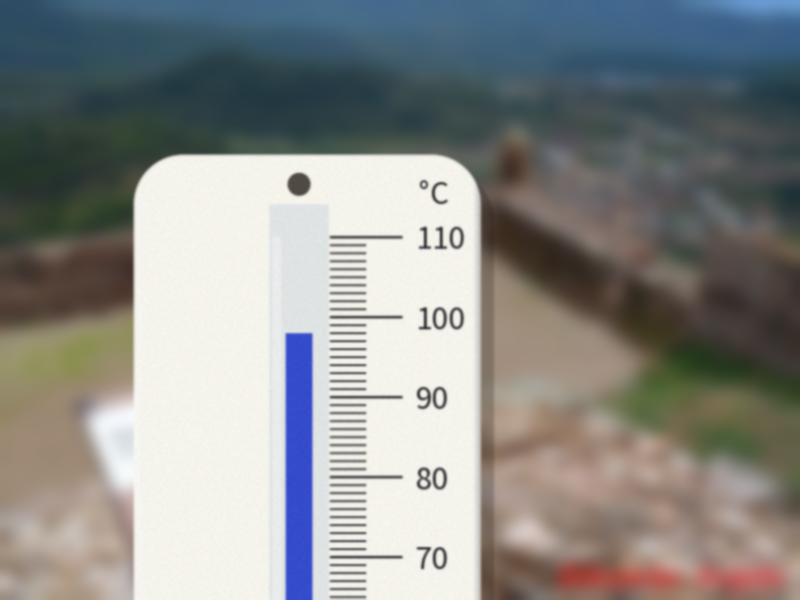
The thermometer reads 98 °C
